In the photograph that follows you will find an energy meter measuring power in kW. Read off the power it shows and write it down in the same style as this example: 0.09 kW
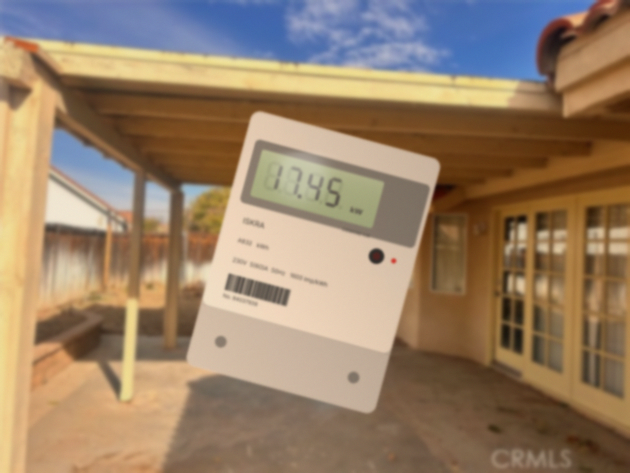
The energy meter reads 17.45 kW
